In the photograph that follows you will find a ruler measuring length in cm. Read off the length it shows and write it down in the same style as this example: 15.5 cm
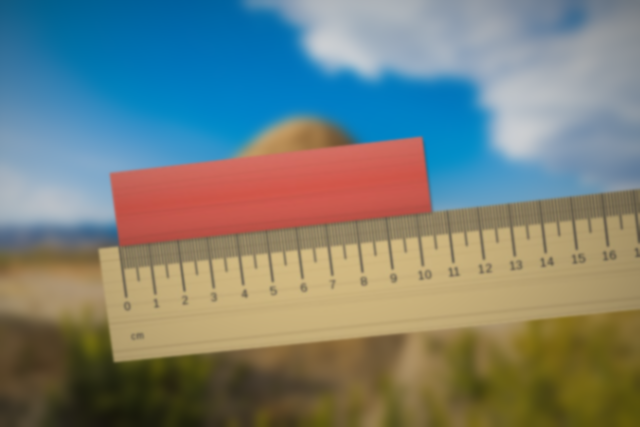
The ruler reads 10.5 cm
